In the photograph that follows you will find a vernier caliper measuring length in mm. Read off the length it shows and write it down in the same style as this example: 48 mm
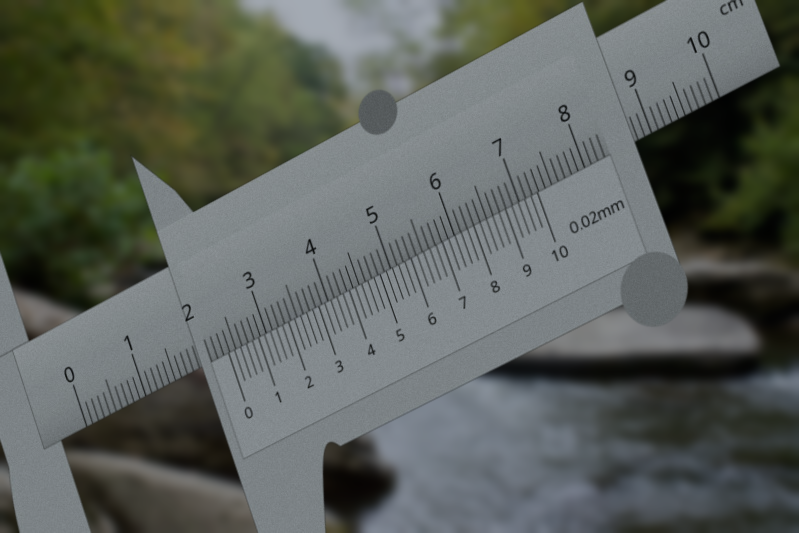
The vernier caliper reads 23.8 mm
